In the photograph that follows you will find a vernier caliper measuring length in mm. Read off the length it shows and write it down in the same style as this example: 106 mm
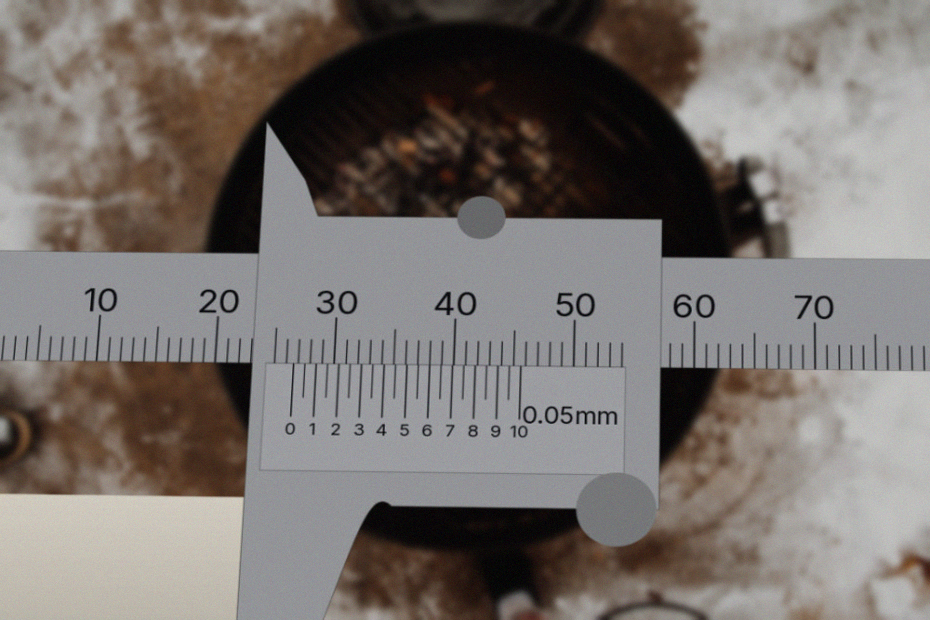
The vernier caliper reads 26.6 mm
